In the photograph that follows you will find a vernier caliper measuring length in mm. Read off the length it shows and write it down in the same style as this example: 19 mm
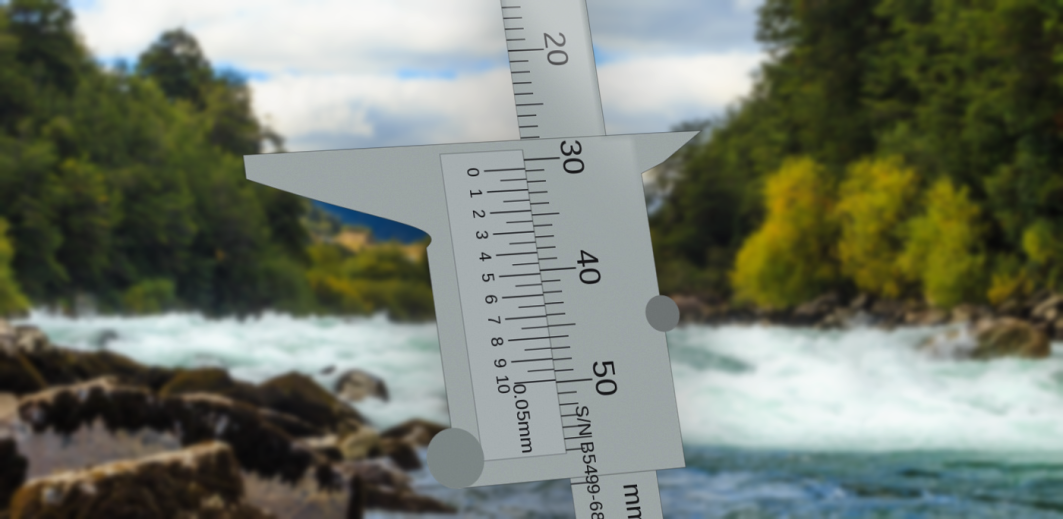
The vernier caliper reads 30.8 mm
